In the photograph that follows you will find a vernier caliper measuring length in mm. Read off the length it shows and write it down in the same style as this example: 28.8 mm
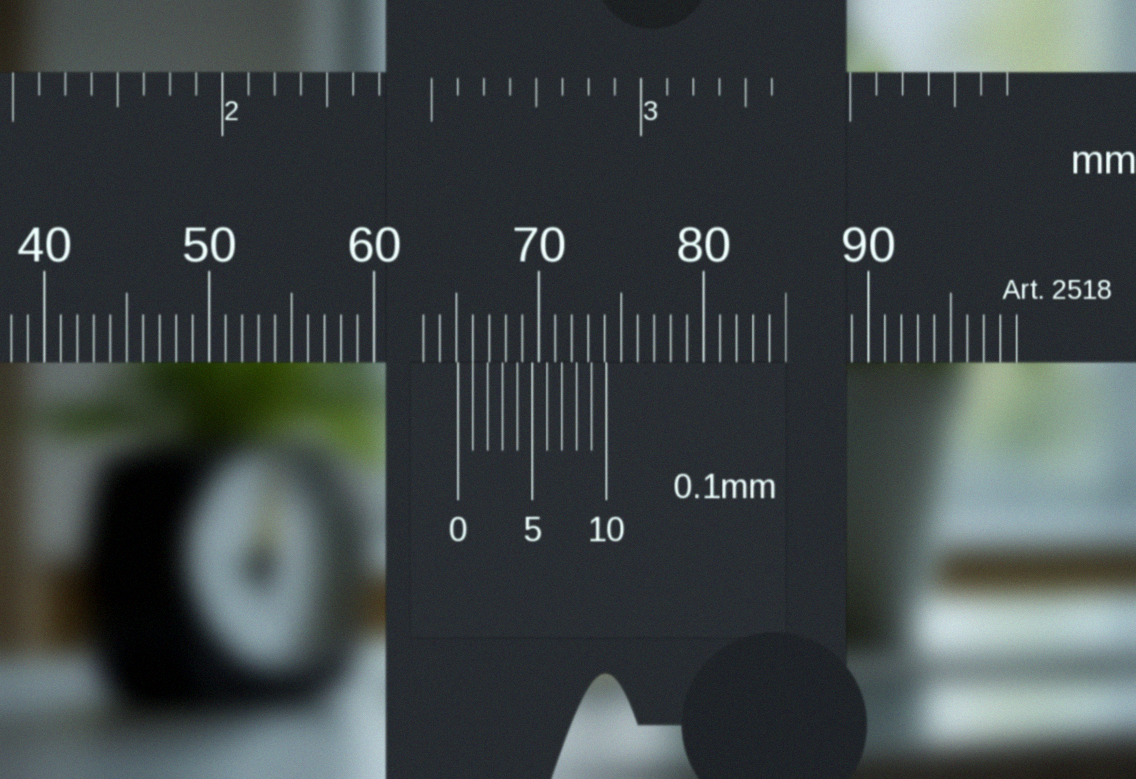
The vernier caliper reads 65.1 mm
